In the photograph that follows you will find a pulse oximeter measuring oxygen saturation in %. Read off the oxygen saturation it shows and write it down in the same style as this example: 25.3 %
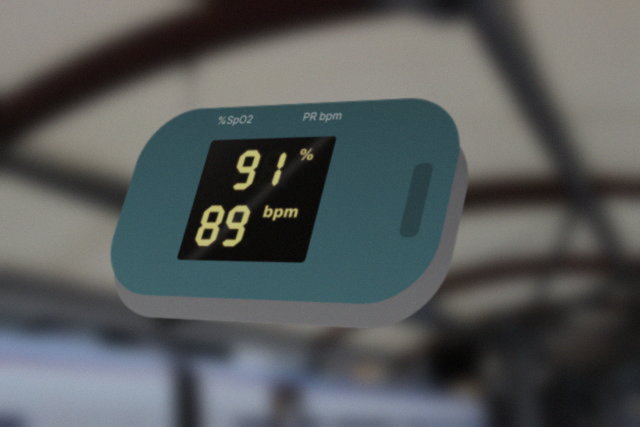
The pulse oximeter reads 91 %
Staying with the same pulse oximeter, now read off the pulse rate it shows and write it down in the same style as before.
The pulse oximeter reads 89 bpm
